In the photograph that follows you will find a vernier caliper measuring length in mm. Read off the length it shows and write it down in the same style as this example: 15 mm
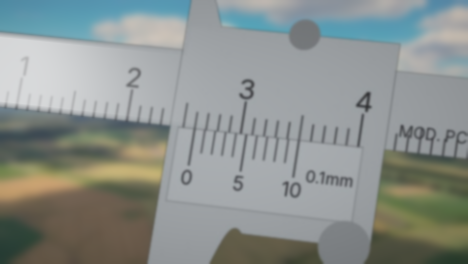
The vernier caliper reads 26.0 mm
